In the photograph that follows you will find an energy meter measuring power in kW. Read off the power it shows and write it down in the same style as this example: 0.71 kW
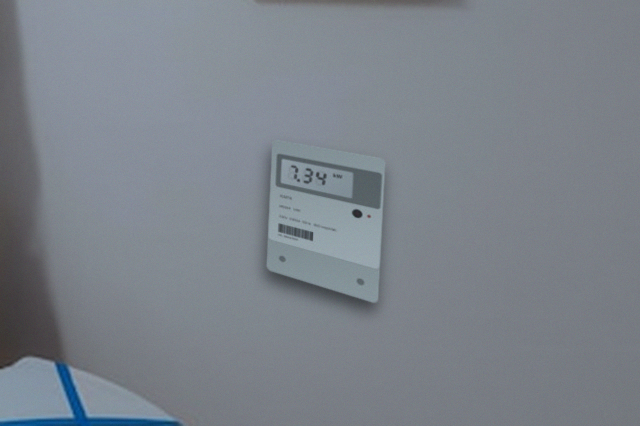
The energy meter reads 7.34 kW
